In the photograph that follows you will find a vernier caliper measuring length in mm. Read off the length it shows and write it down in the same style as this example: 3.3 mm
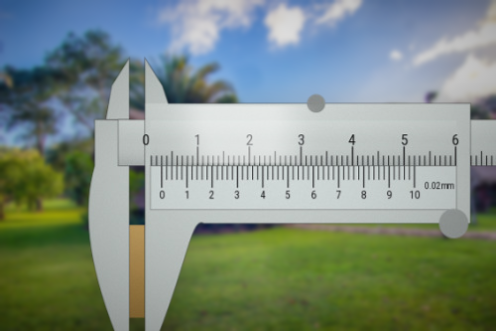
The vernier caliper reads 3.0 mm
